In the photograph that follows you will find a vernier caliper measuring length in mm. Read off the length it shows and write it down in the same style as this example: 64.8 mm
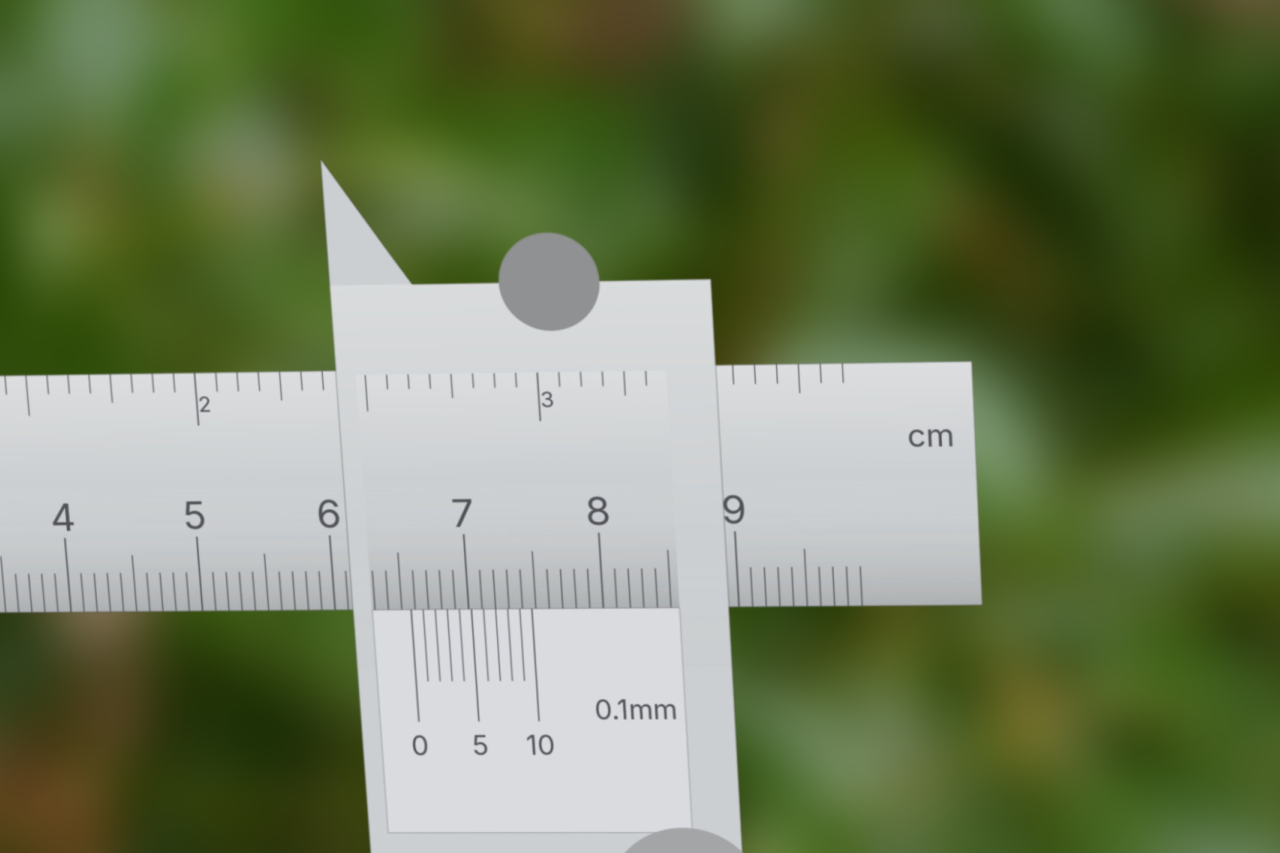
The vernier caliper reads 65.7 mm
